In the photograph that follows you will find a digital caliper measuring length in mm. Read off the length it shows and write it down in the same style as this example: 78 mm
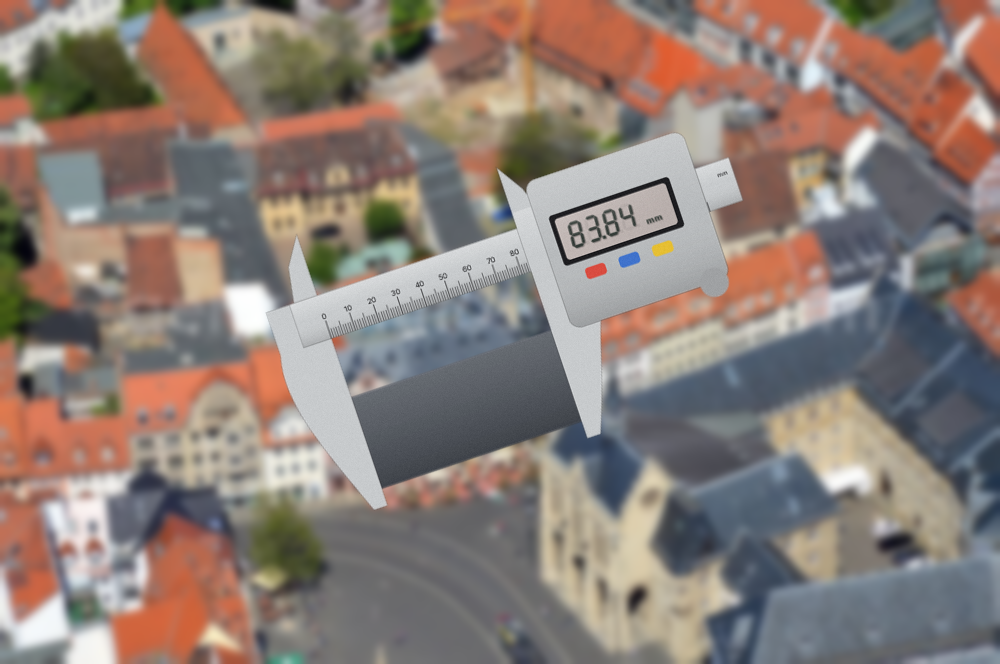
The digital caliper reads 83.84 mm
